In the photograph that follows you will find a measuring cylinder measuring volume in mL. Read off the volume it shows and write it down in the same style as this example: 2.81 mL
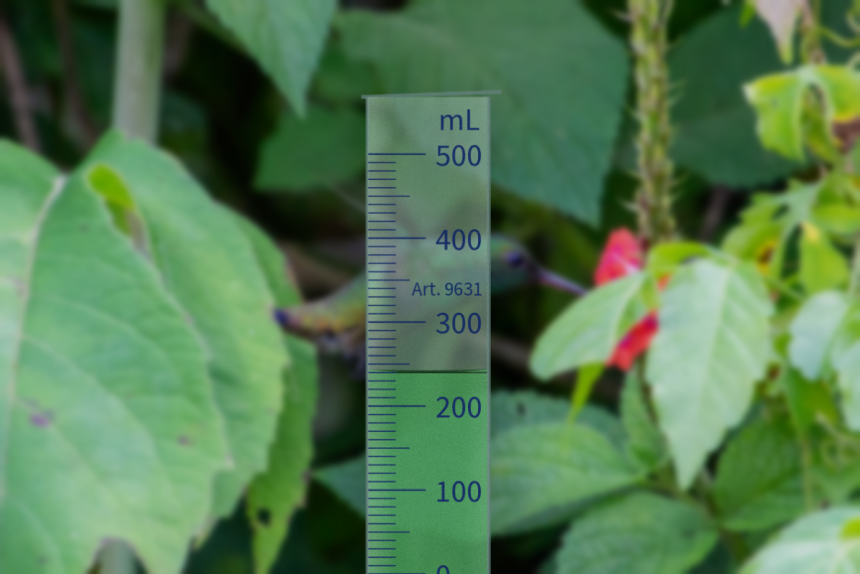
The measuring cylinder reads 240 mL
